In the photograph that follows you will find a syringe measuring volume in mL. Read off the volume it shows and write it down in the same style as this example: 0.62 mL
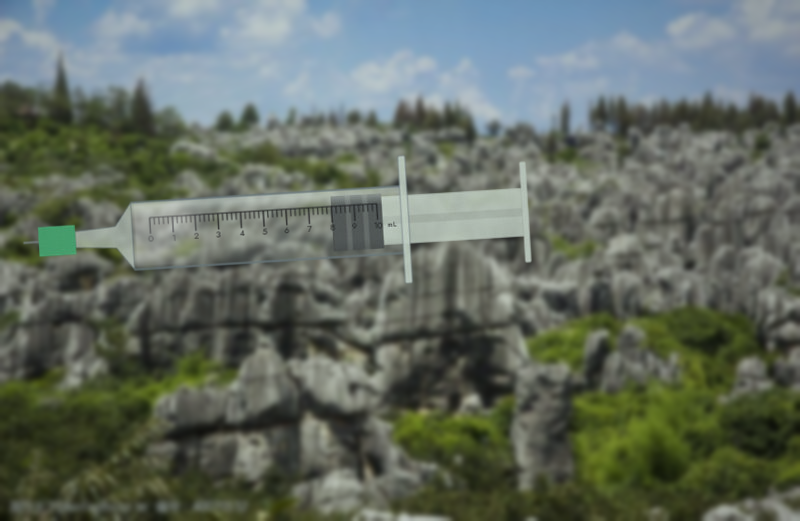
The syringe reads 8 mL
